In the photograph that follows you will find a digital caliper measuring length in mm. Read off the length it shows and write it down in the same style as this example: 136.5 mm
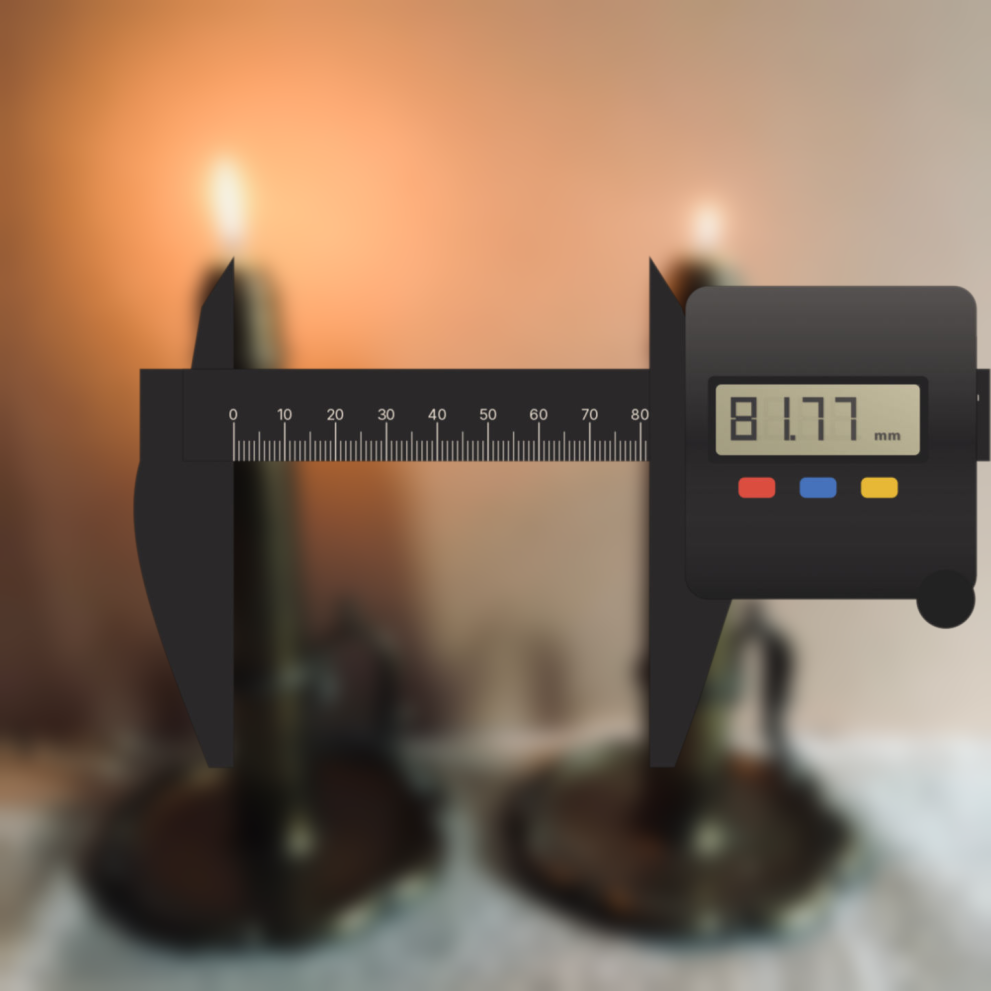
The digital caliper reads 81.77 mm
